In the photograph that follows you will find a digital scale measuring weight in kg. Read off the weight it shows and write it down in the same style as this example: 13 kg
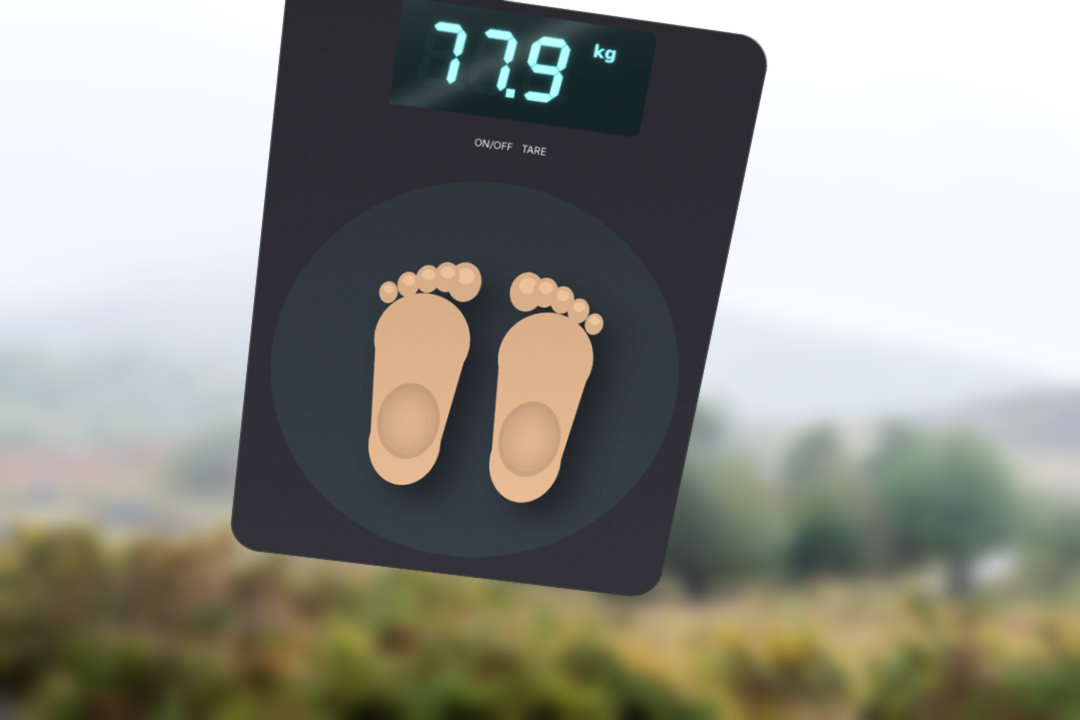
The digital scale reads 77.9 kg
